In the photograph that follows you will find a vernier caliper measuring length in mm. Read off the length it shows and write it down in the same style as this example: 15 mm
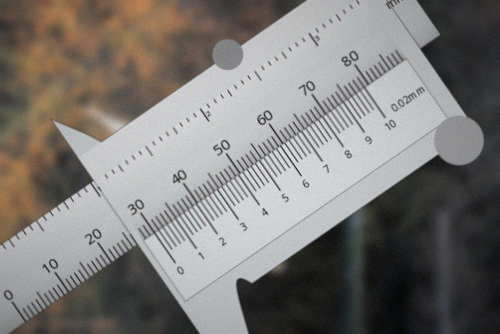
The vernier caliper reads 30.0 mm
